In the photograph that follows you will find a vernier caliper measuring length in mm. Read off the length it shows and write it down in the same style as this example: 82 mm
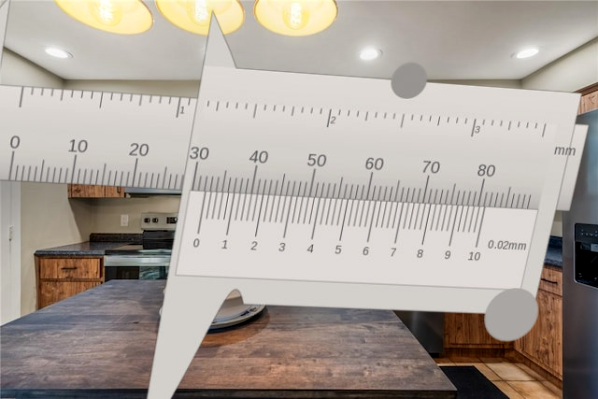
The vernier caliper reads 32.2 mm
